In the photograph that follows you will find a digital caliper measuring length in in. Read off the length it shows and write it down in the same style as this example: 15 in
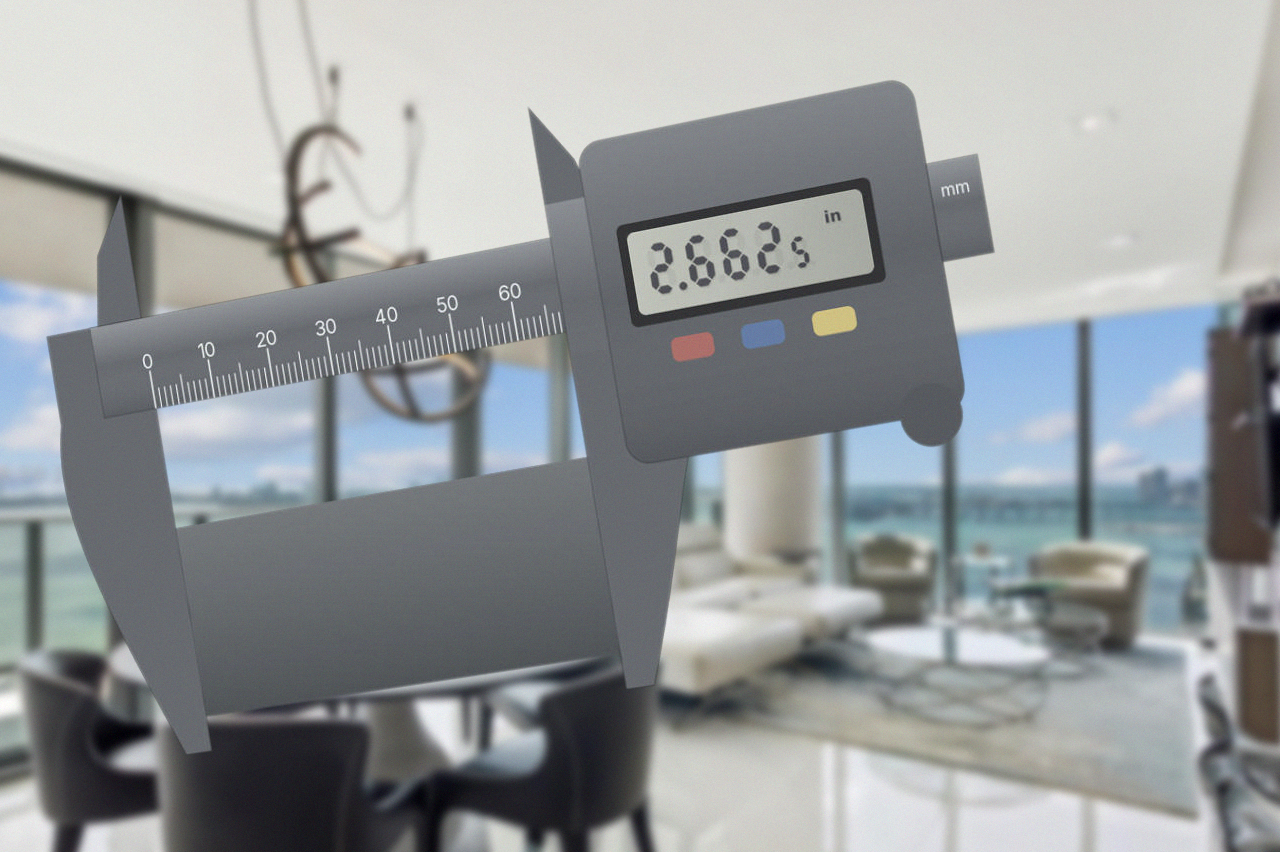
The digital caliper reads 2.6625 in
